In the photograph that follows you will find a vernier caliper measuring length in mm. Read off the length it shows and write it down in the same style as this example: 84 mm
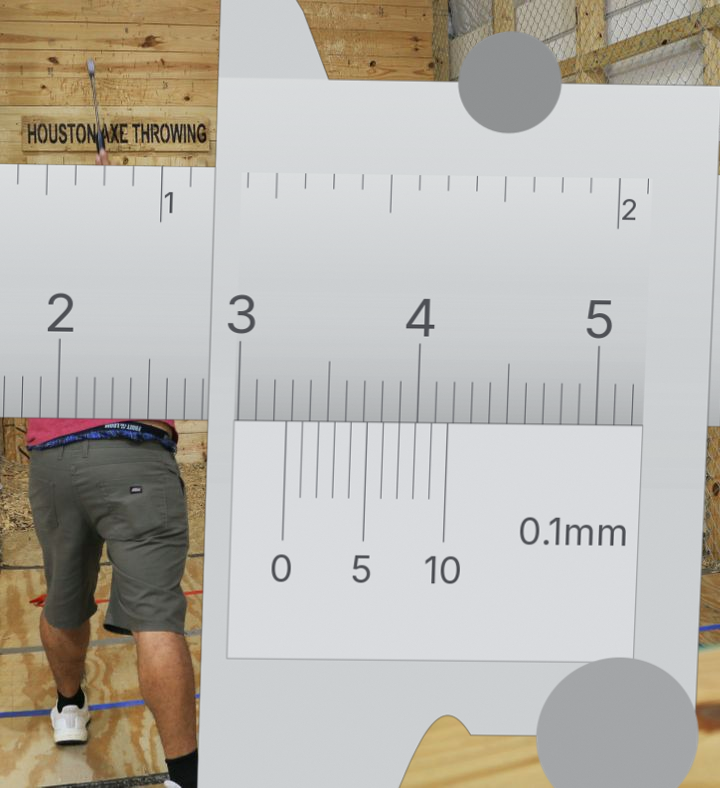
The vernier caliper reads 32.7 mm
